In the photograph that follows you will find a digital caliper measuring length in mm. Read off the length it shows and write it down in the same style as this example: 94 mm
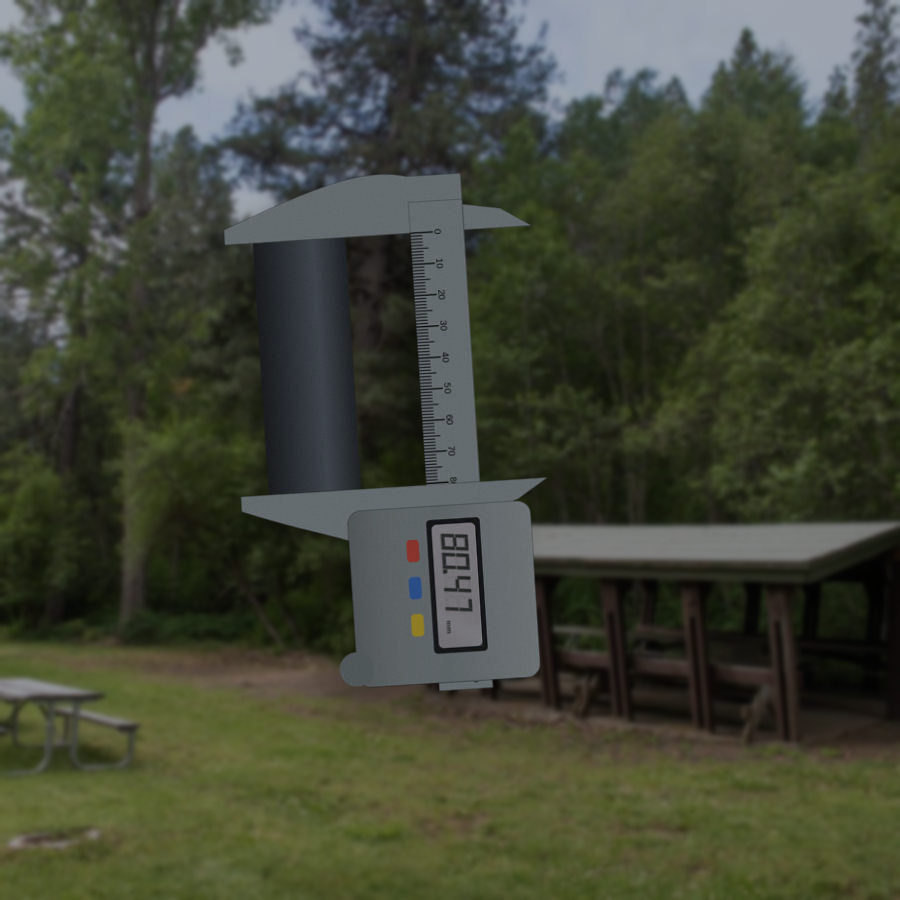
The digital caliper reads 80.47 mm
